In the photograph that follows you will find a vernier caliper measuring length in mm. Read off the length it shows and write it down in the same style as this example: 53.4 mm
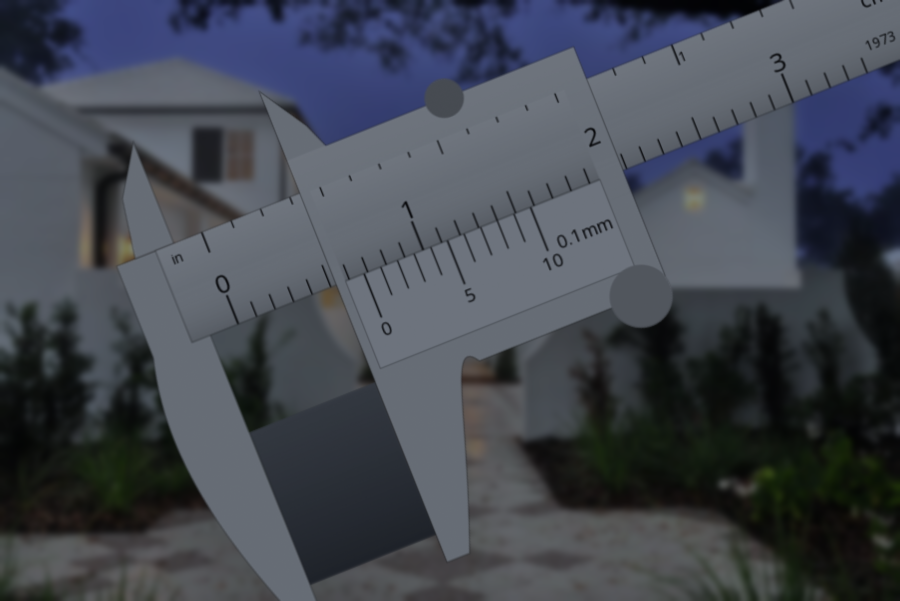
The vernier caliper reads 6.8 mm
